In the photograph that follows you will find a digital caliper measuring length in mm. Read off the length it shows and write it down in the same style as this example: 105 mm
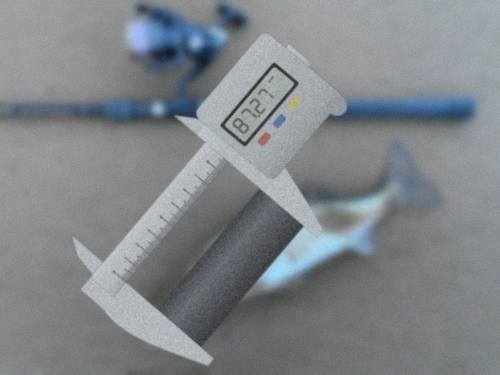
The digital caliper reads 87.27 mm
